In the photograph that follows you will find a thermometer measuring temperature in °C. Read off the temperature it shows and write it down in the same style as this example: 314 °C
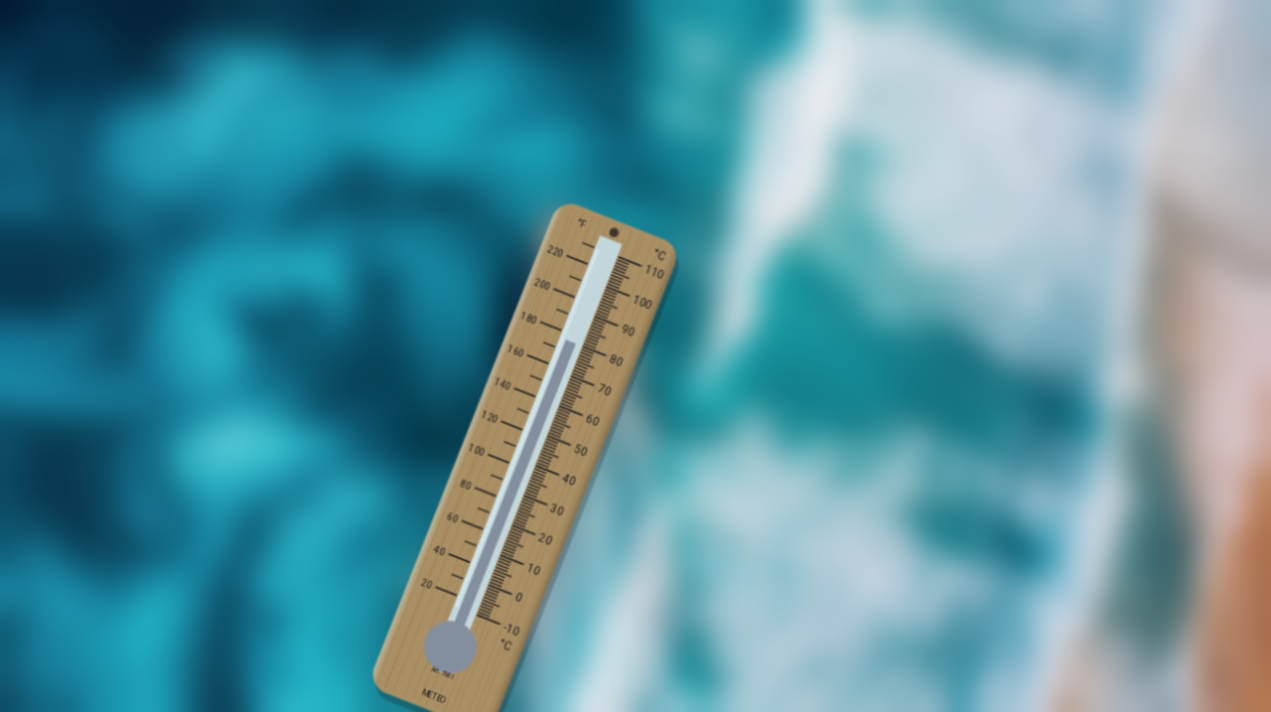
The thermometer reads 80 °C
